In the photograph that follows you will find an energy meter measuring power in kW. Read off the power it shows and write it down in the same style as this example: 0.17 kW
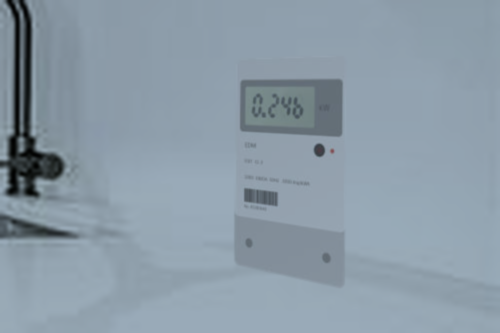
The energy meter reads 0.246 kW
